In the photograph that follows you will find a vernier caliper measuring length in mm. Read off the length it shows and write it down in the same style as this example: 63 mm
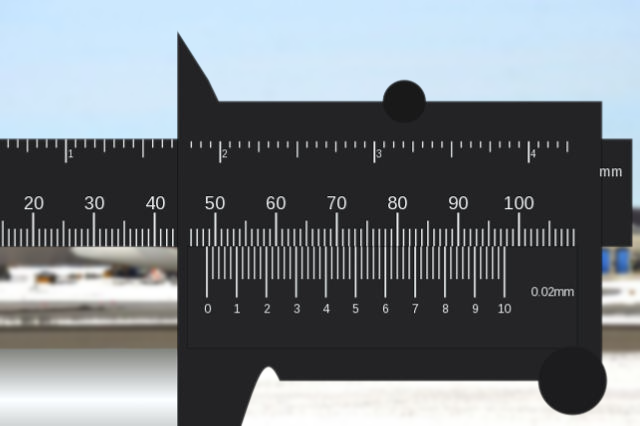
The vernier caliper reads 48.6 mm
